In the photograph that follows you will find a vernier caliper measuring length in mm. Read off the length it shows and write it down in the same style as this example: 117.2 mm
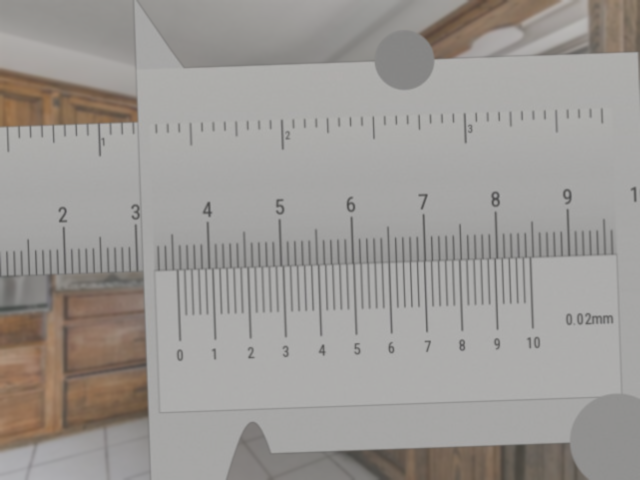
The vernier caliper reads 35.6 mm
